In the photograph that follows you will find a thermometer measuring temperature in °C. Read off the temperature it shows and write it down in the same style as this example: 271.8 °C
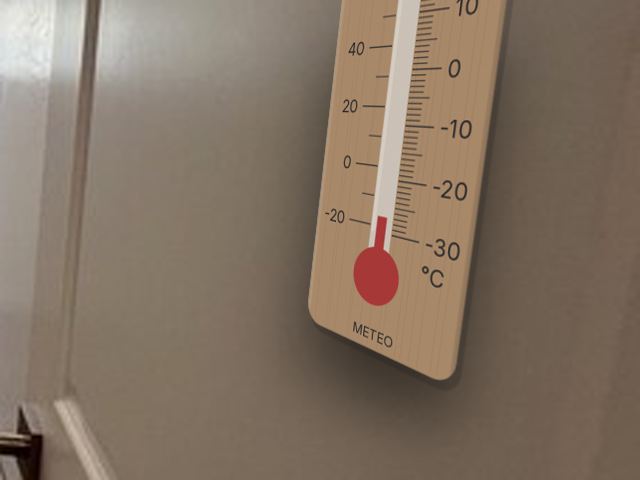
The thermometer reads -27 °C
